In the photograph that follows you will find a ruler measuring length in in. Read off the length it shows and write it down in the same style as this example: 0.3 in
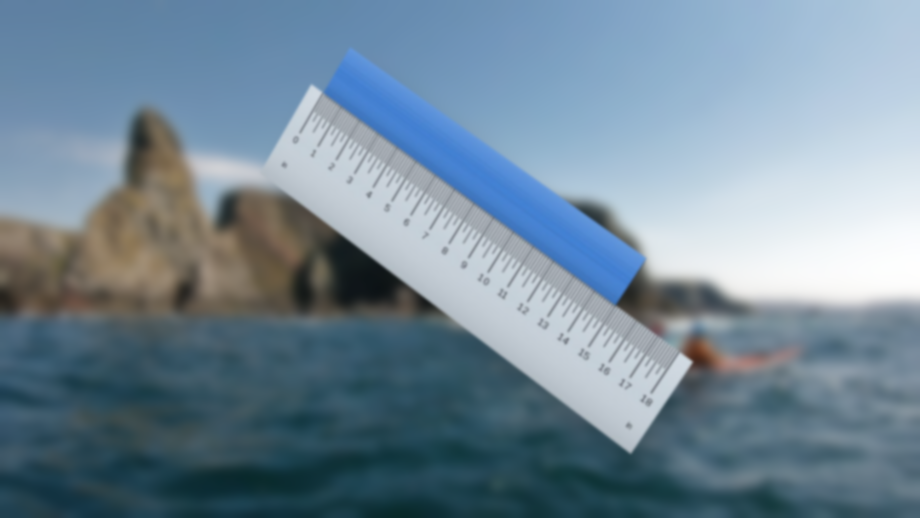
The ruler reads 15 in
